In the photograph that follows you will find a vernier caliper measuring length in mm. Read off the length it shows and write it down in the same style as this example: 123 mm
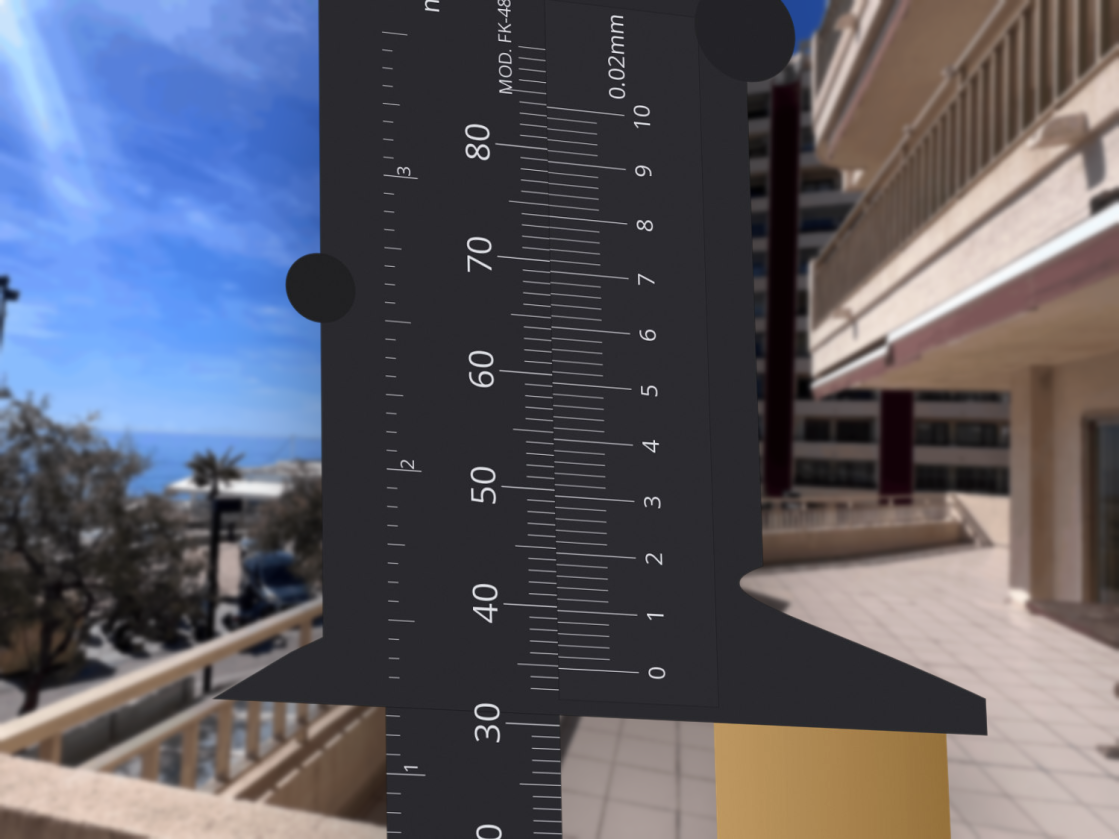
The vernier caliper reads 34.8 mm
